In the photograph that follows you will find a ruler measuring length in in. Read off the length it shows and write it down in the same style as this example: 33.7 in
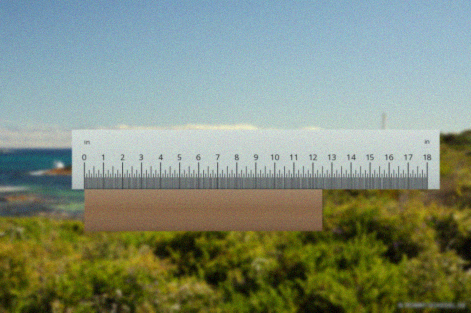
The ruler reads 12.5 in
